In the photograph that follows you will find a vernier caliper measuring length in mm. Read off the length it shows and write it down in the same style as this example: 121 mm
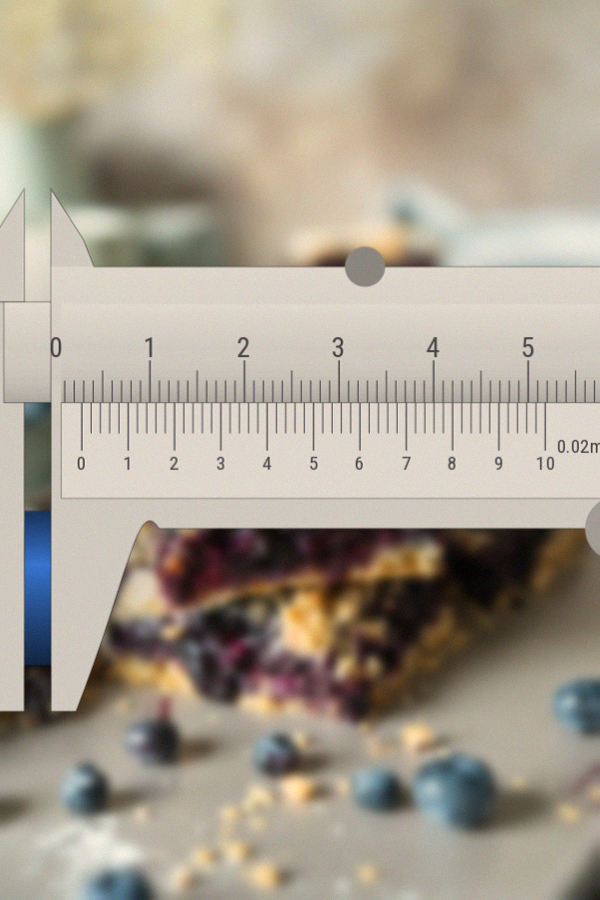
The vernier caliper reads 2.8 mm
